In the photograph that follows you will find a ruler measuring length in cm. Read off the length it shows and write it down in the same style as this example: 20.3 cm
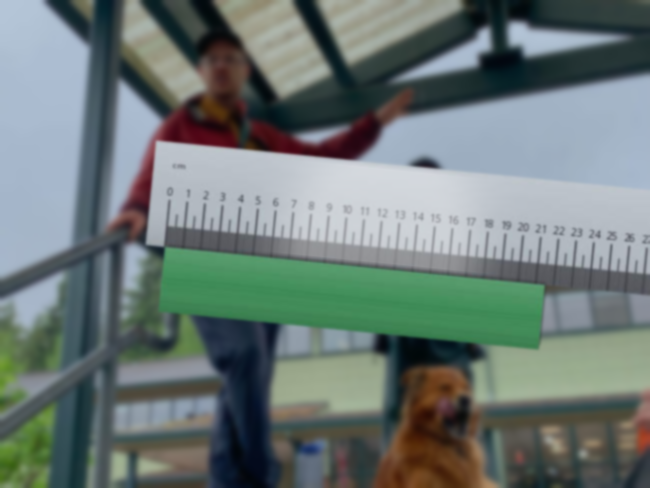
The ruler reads 21.5 cm
